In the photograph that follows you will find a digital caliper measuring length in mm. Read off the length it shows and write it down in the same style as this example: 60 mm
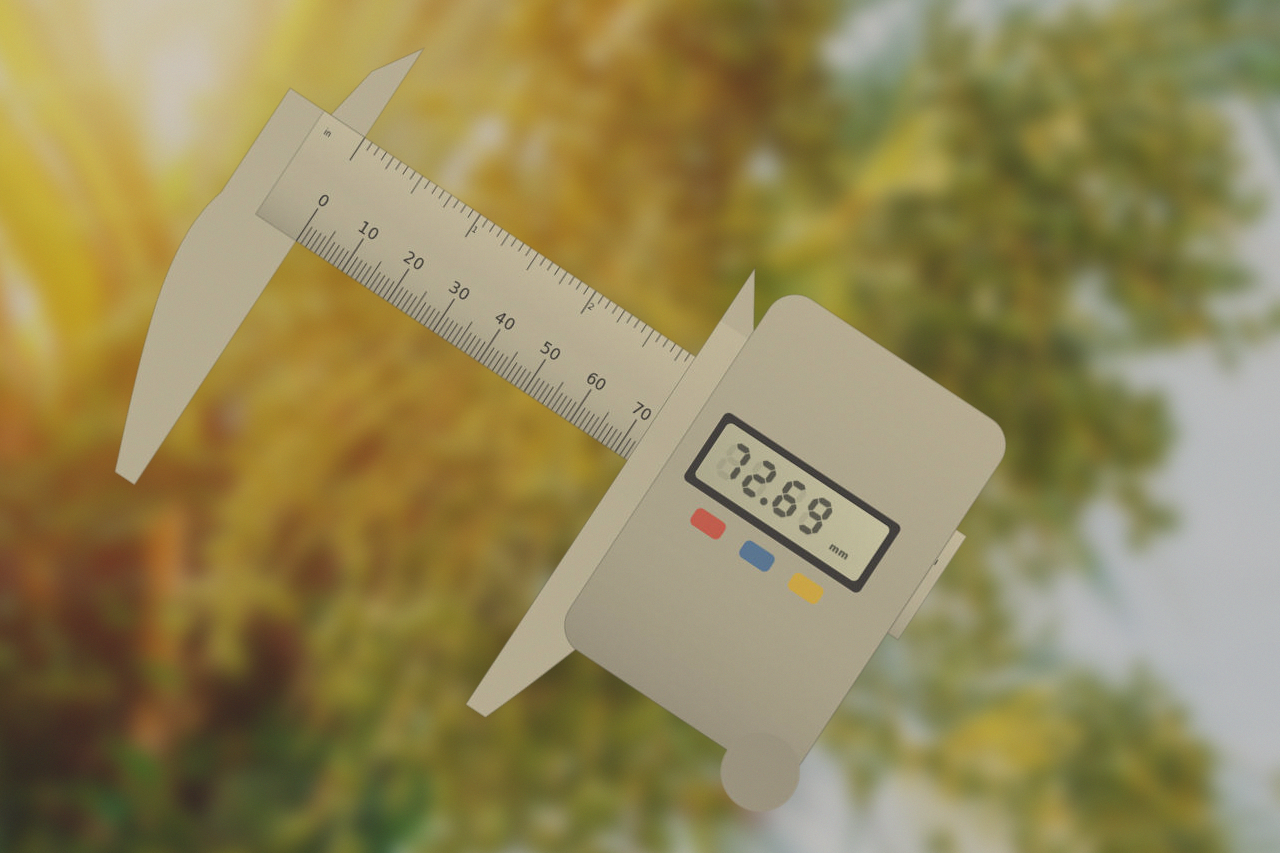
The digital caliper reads 72.69 mm
